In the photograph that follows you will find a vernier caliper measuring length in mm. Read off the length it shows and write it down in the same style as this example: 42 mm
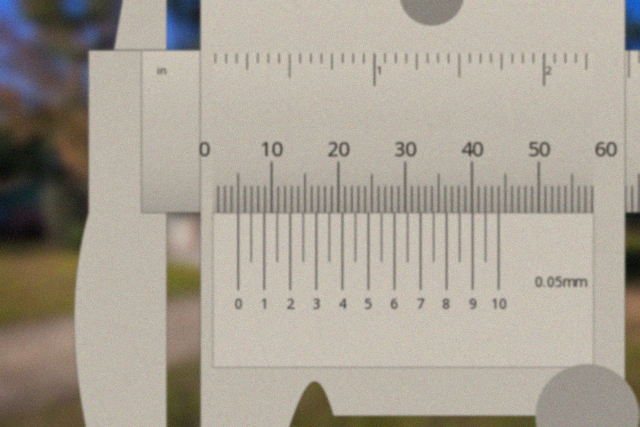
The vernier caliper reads 5.0 mm
